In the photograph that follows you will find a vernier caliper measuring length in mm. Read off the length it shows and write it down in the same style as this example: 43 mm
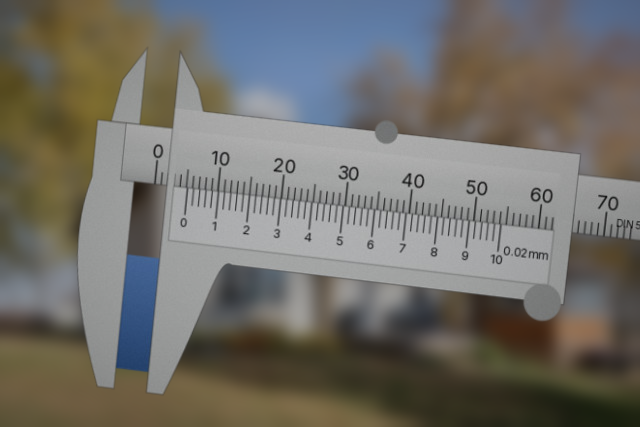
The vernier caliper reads 5.2 mm
